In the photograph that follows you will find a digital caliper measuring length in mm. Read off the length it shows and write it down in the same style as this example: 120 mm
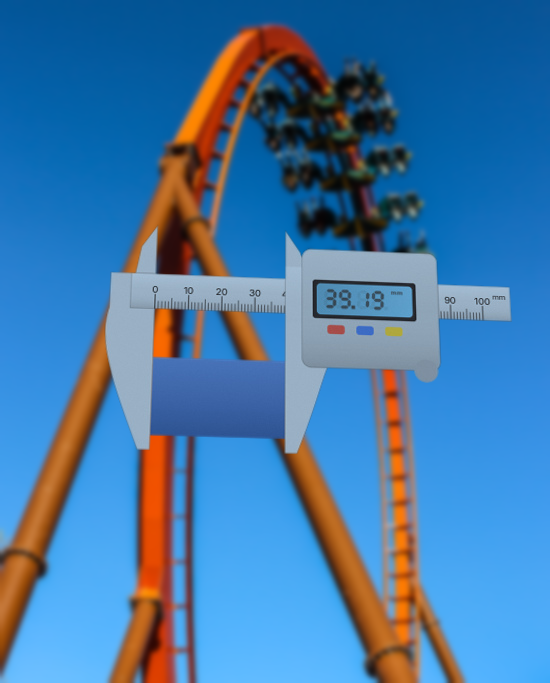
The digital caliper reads 39.19 mm
